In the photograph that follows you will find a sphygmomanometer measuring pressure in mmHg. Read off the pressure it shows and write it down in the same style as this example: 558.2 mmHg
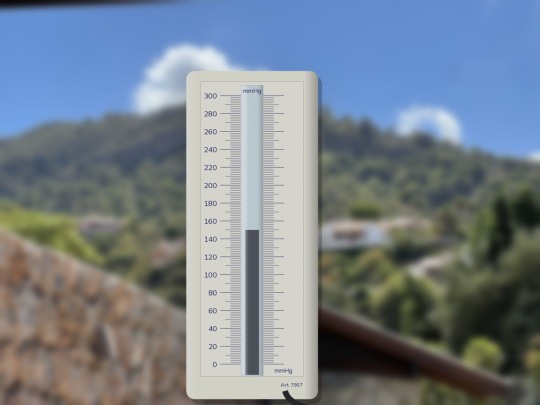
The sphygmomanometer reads 150 mmHg
